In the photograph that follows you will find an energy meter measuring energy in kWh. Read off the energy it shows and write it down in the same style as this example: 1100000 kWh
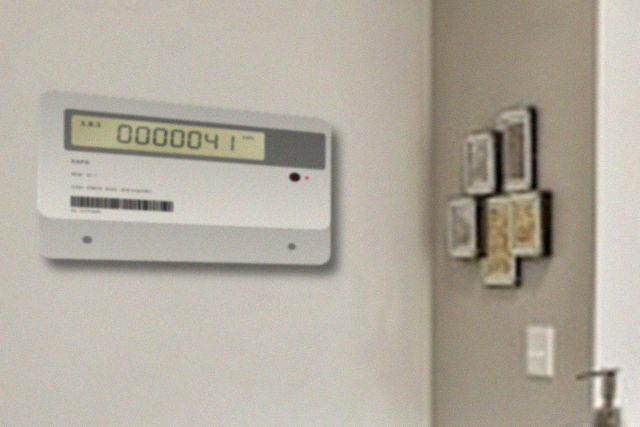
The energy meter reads 41 kWh
